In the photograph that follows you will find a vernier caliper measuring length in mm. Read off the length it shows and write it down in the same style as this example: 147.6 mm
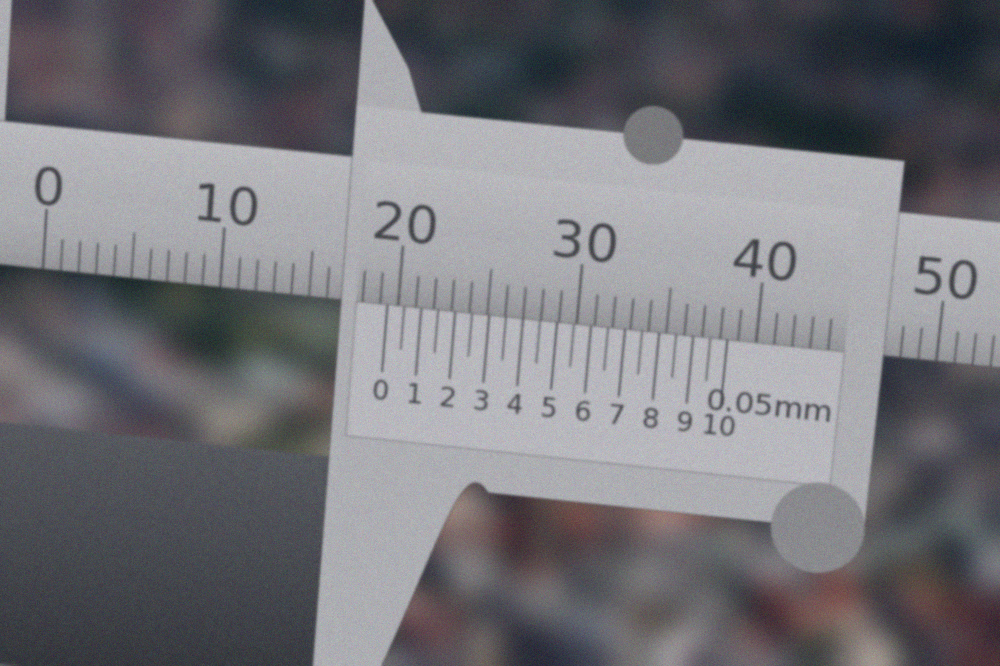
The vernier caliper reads 19.4 mm
